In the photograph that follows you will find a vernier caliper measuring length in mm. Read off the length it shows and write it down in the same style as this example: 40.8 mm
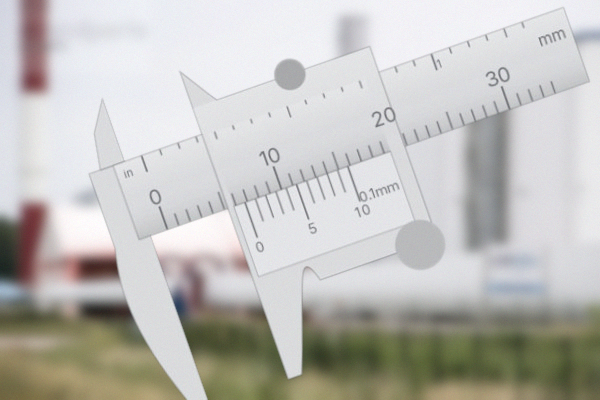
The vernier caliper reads 6.8 mm
